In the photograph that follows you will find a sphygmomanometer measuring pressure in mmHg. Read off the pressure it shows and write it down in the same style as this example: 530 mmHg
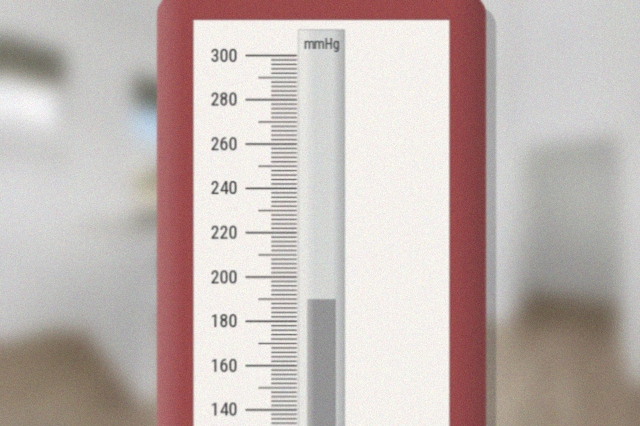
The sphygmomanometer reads 190 mmHg
